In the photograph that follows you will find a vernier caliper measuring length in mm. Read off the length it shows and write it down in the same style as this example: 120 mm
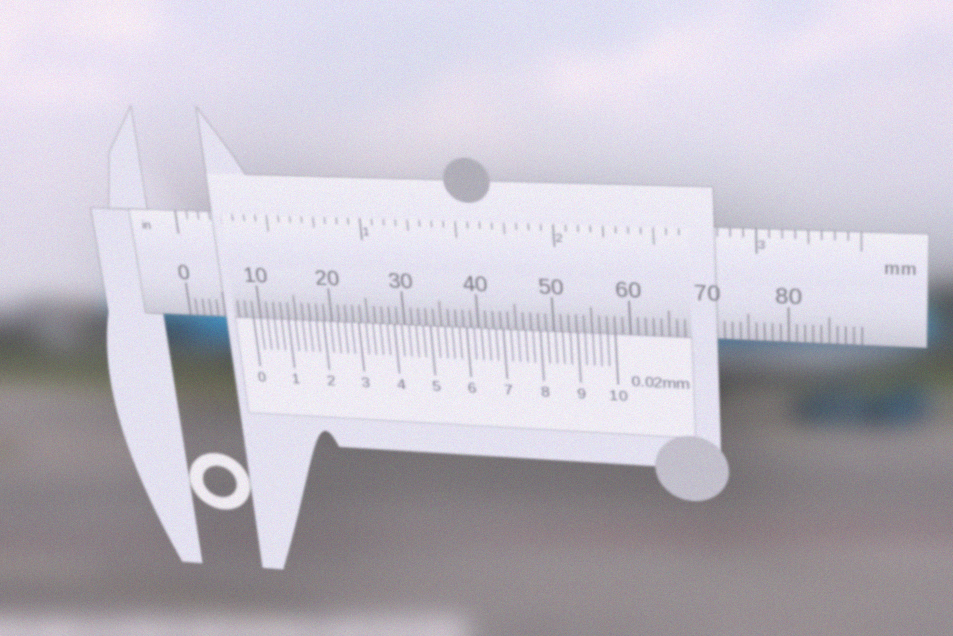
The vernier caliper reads 9.0 mm
